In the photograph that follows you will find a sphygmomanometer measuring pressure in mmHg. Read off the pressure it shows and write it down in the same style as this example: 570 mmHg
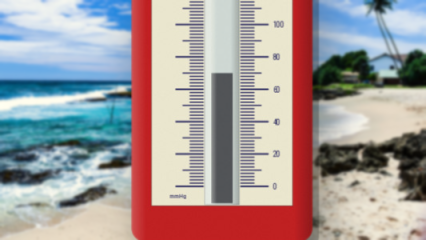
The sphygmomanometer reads 70 mmHg
